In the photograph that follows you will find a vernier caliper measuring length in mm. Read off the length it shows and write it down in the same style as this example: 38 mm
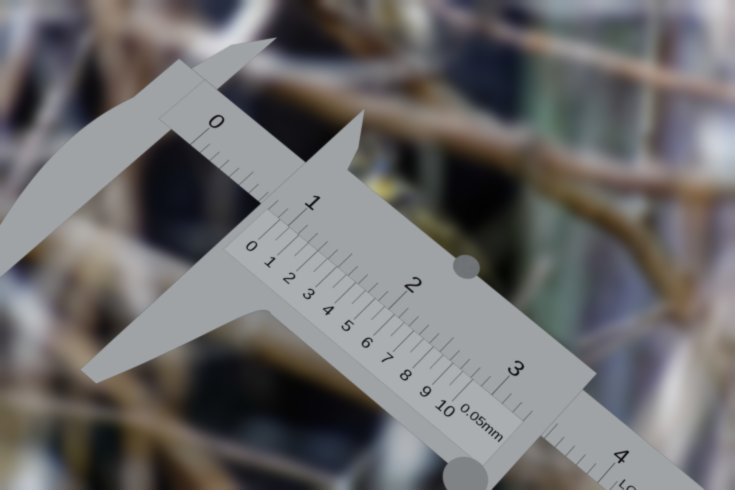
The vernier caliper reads 9.2 mm
